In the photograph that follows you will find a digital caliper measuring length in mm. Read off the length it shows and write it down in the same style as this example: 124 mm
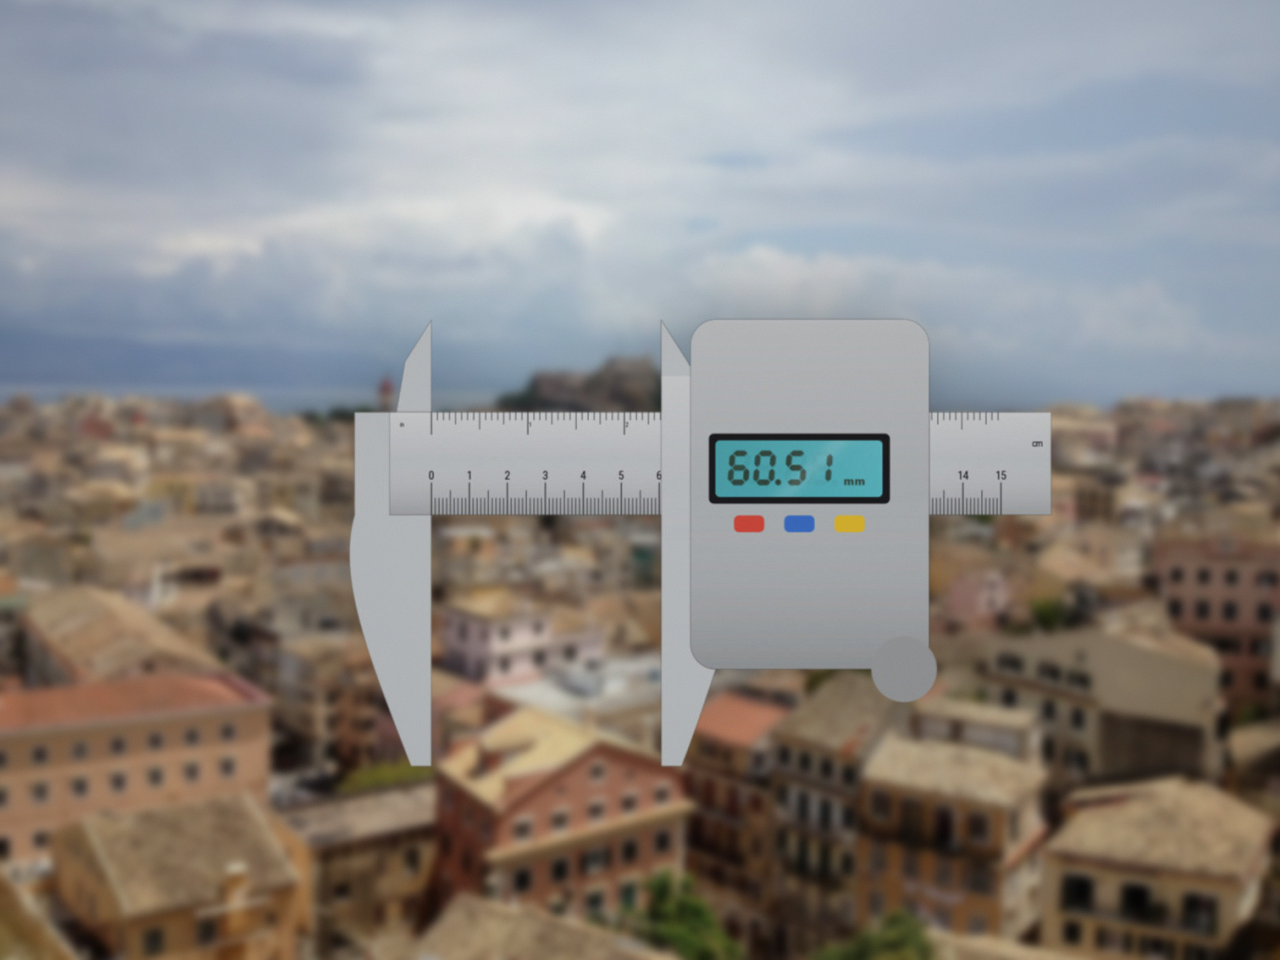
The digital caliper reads 60.51 mm
